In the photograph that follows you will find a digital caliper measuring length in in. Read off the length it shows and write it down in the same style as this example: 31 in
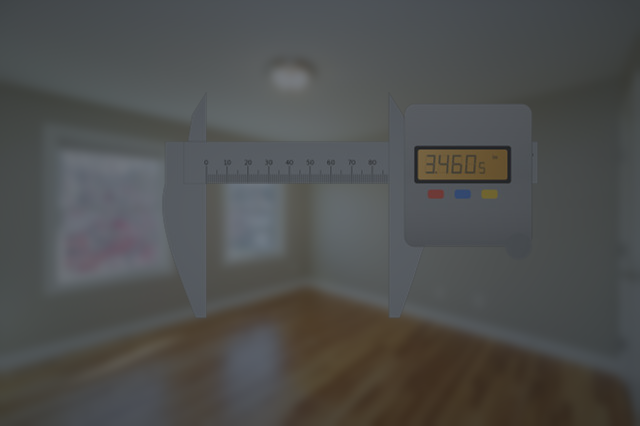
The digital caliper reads 3.4605 in
